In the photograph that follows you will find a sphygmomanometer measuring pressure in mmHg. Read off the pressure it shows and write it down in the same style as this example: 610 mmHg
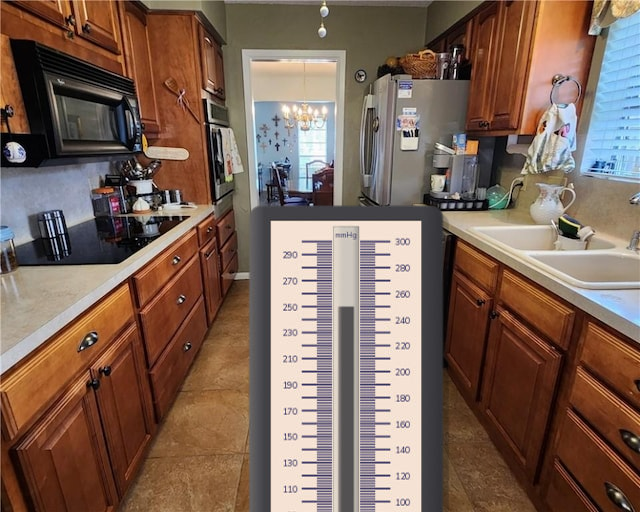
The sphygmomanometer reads 250 mmHg
